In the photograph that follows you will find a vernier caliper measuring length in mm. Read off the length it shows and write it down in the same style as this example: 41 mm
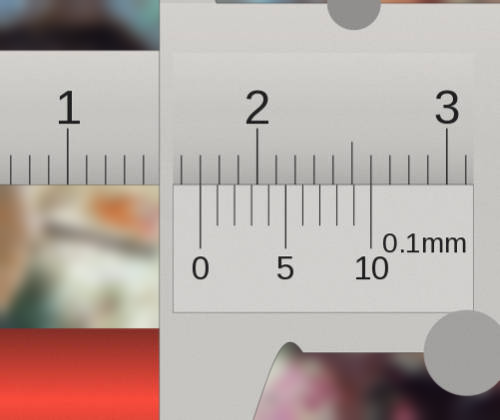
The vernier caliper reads 17.0 mm
